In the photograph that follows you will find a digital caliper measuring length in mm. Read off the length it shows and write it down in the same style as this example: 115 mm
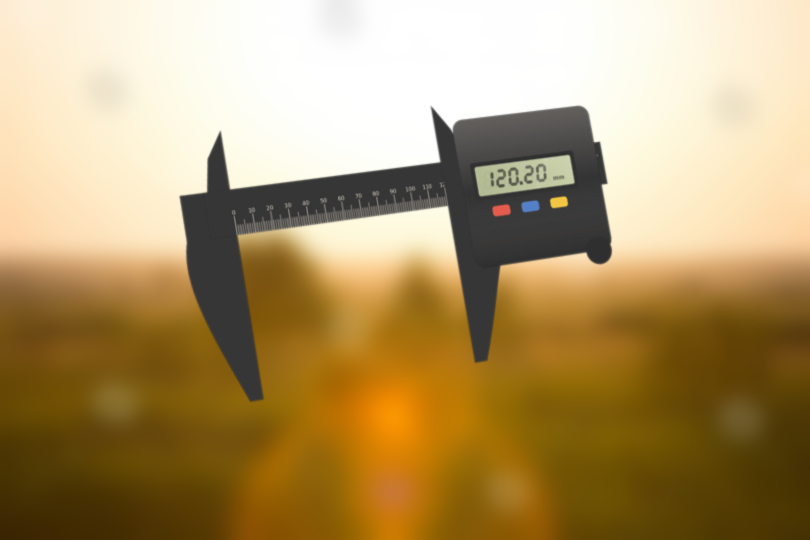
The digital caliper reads 120.20 mm
